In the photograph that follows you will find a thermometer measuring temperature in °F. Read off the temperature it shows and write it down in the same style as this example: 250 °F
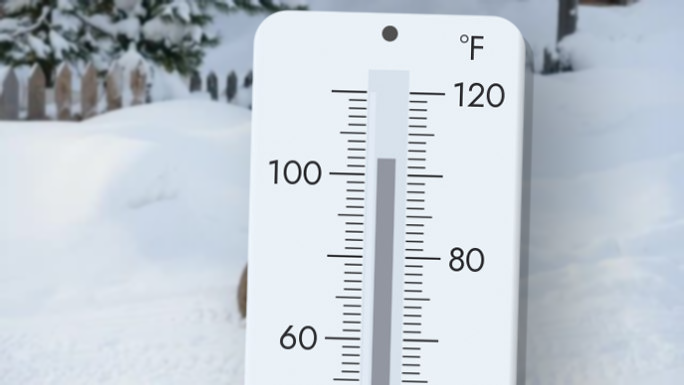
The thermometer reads 104 °F
